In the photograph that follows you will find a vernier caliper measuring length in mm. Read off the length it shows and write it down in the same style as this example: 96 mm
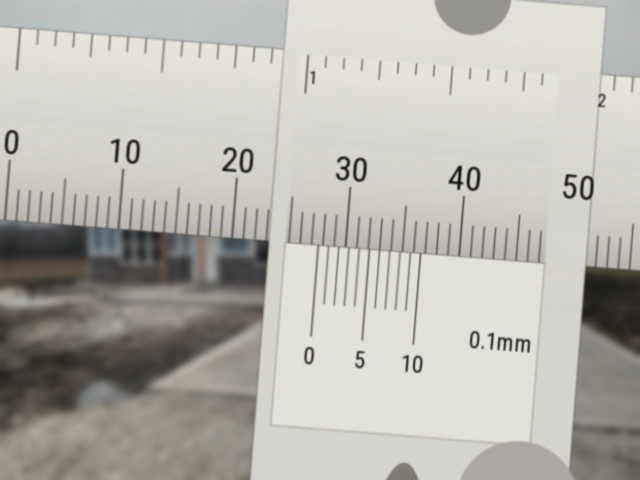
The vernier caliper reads 27.6 mm
